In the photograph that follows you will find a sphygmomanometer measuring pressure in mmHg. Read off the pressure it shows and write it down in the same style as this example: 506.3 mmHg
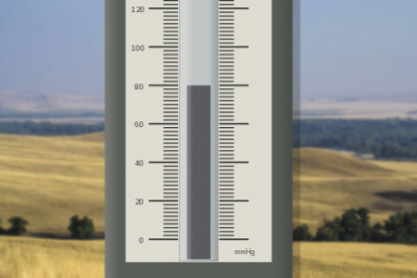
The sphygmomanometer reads 80 mmHg
